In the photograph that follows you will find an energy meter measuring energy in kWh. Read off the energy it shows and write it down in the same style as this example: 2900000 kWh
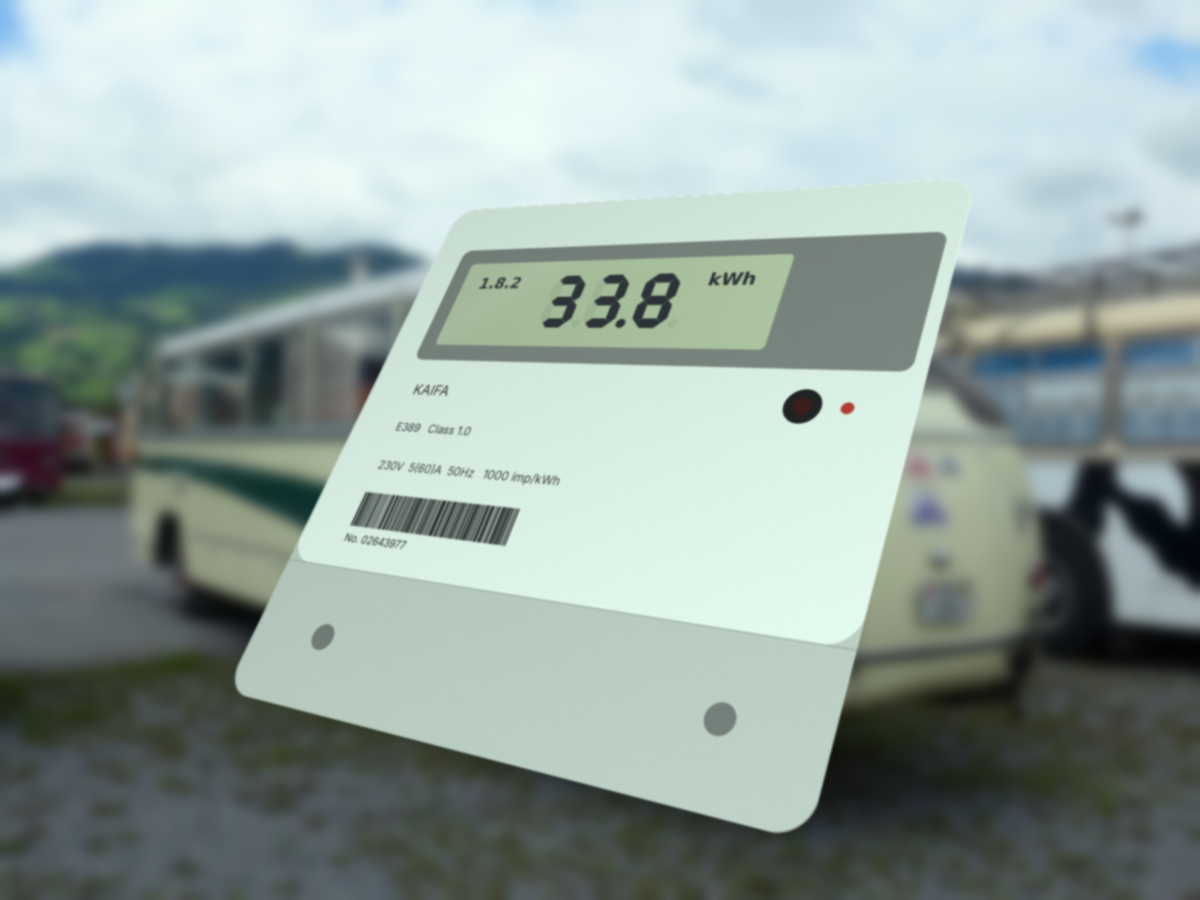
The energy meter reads 33.8 kWh
